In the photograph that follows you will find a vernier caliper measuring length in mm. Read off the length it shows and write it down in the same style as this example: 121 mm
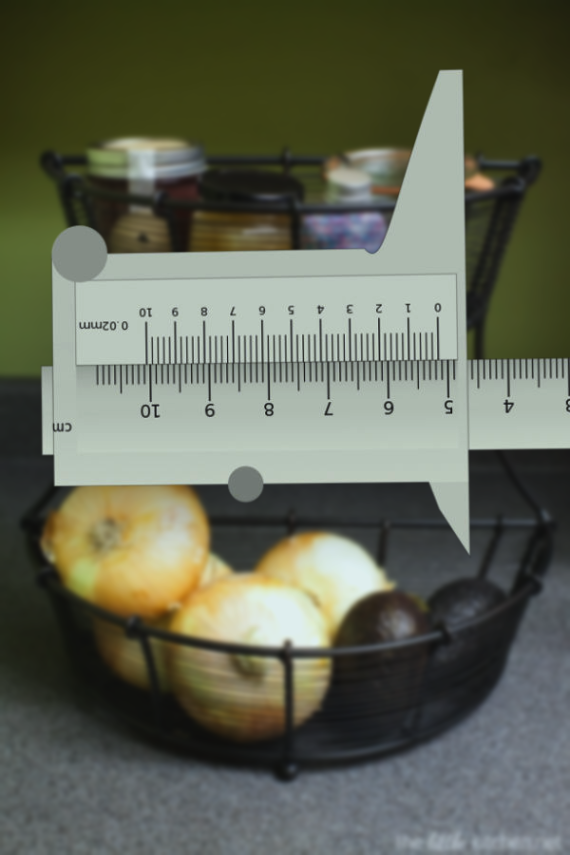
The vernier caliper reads 51.6 mm
